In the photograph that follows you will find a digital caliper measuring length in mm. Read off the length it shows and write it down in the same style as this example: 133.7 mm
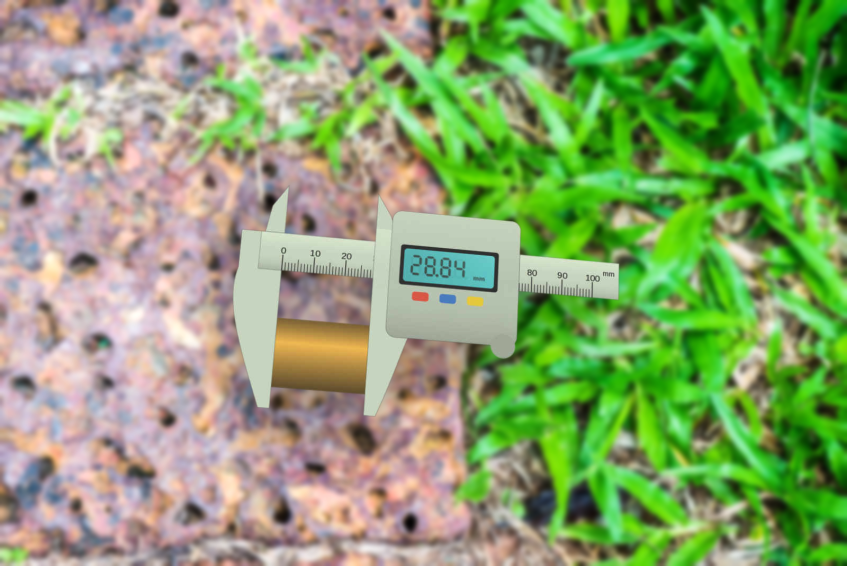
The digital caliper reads 28.84 mm
